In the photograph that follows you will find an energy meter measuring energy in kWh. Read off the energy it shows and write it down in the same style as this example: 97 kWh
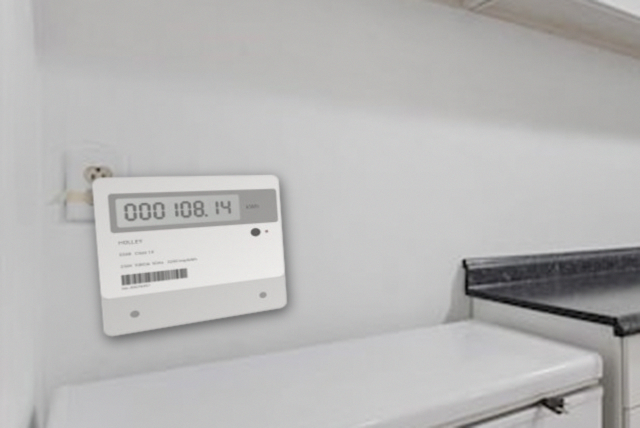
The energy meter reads 108.14 kWh
